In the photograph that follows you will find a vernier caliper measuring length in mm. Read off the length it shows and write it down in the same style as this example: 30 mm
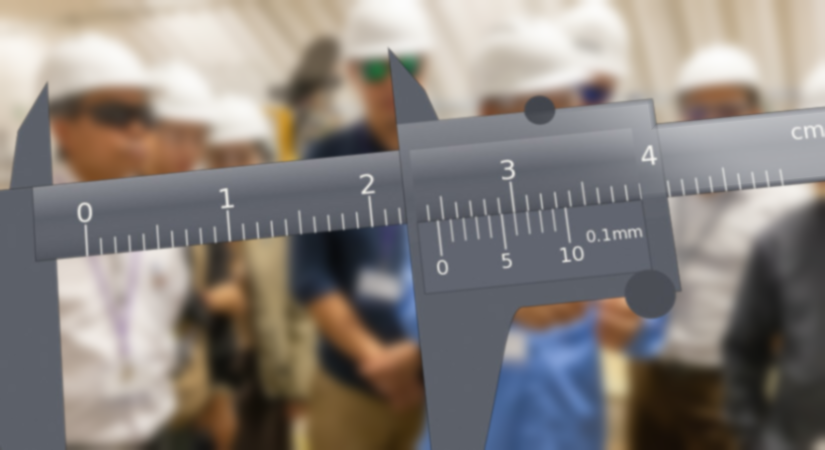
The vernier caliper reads 24.6 mm
